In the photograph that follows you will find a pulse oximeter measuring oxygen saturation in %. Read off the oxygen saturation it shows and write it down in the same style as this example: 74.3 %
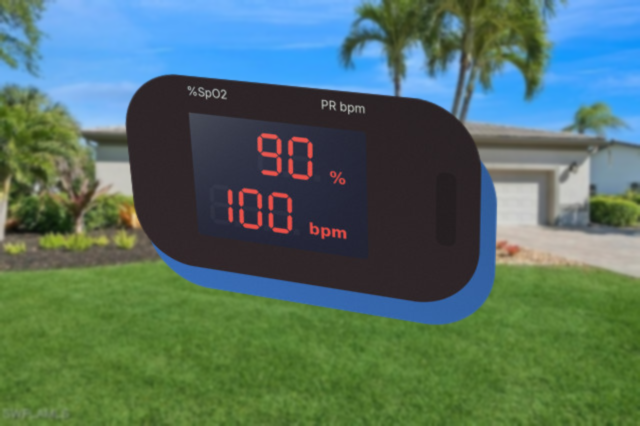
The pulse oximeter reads 90 %
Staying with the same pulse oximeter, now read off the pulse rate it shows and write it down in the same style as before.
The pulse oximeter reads 100 bpm
